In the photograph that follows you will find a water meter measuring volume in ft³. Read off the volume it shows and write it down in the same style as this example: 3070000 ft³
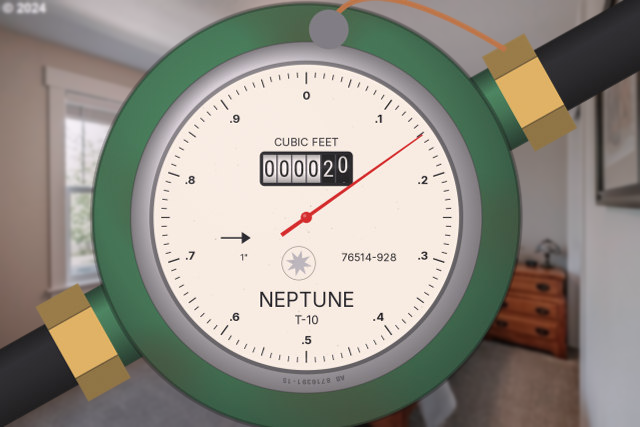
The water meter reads 20.15 ft³
